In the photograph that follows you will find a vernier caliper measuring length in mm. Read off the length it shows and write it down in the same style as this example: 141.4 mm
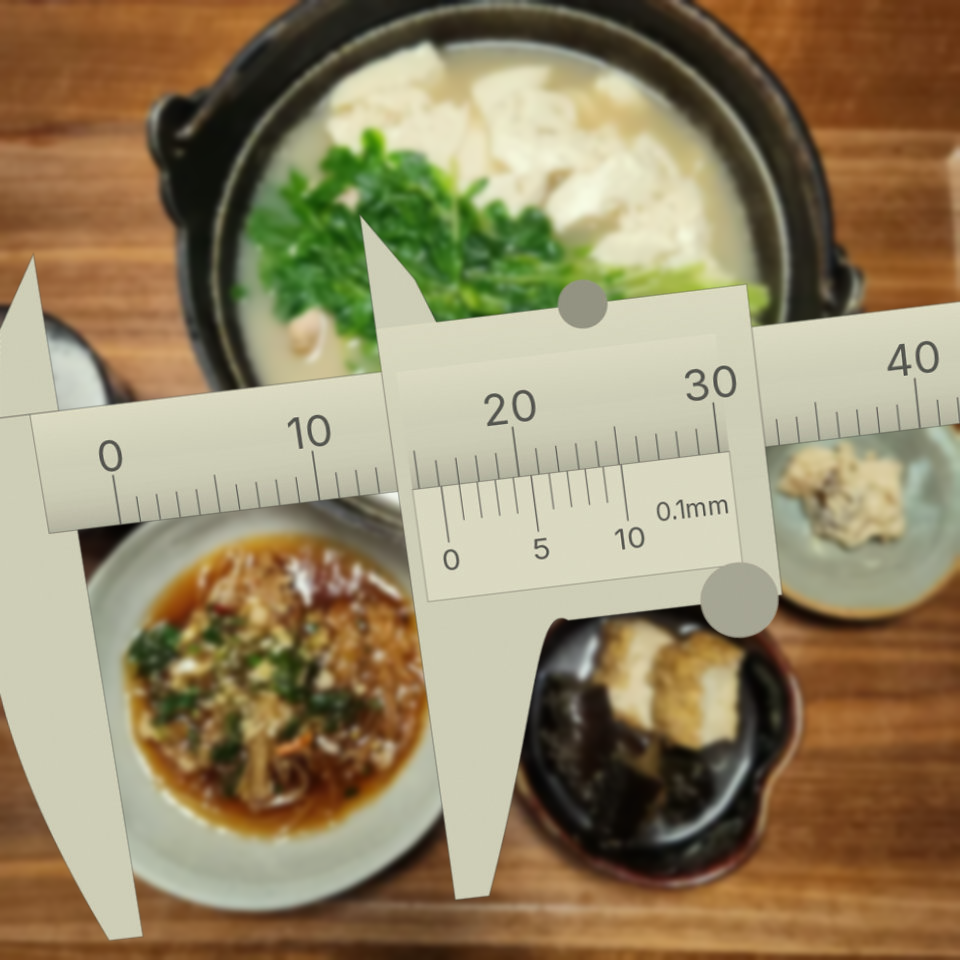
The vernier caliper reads 16.1 mm
